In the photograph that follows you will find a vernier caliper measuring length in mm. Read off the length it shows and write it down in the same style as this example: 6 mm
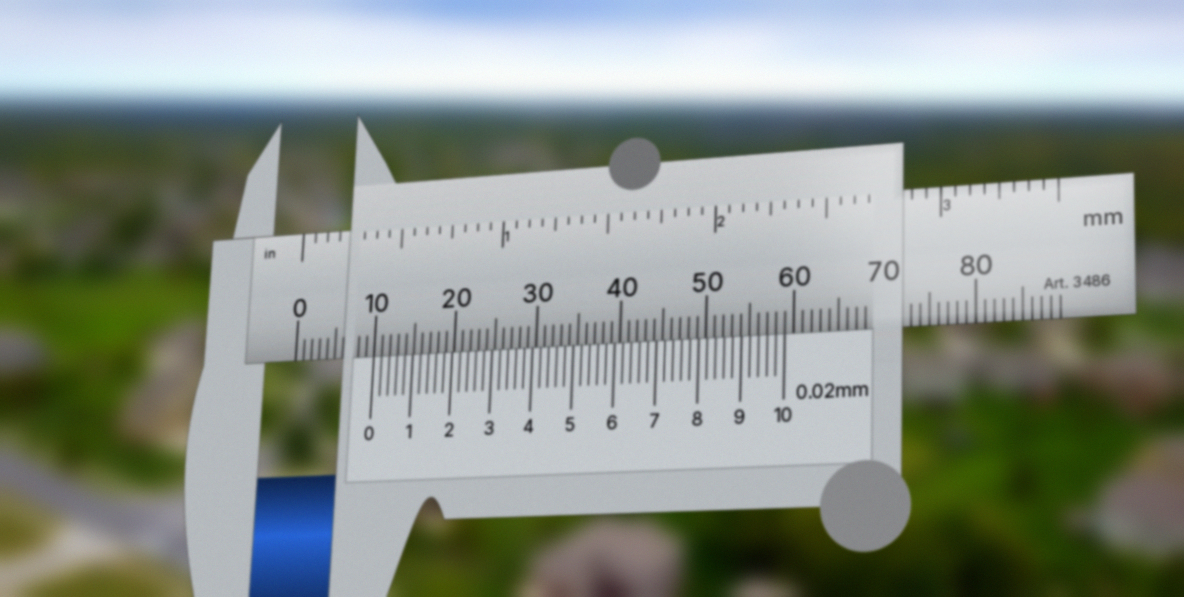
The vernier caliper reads 10.0 mm
